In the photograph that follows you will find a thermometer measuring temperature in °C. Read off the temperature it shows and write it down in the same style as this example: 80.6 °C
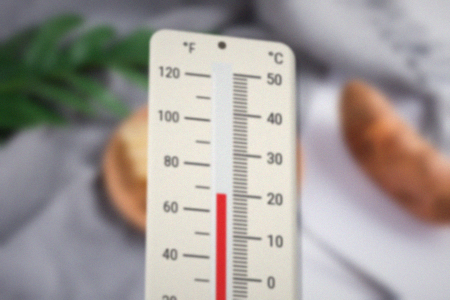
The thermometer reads 20 °C
